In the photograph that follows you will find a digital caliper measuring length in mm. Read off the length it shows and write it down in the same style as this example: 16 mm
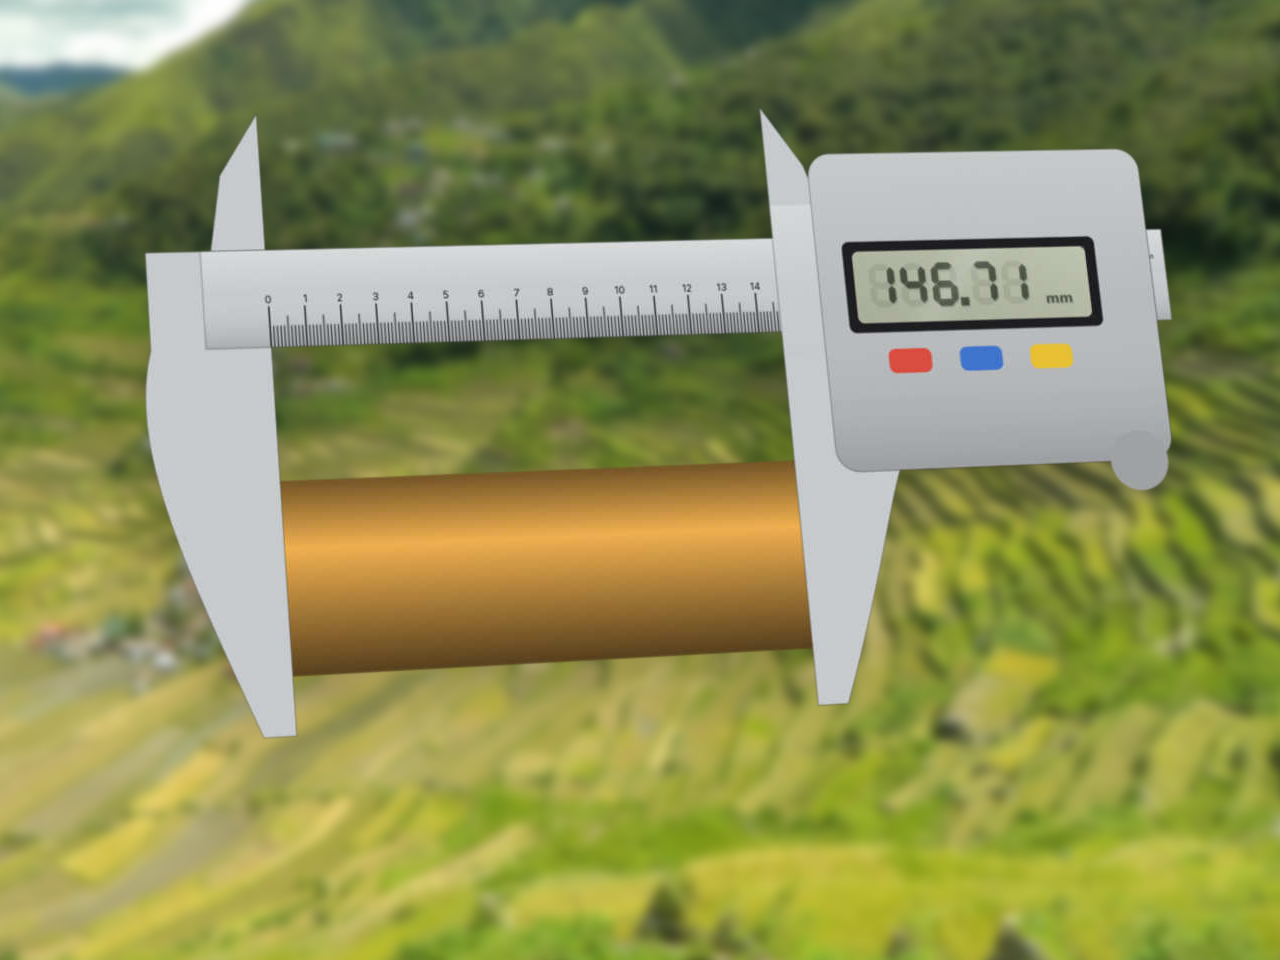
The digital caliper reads 146.71 mm
